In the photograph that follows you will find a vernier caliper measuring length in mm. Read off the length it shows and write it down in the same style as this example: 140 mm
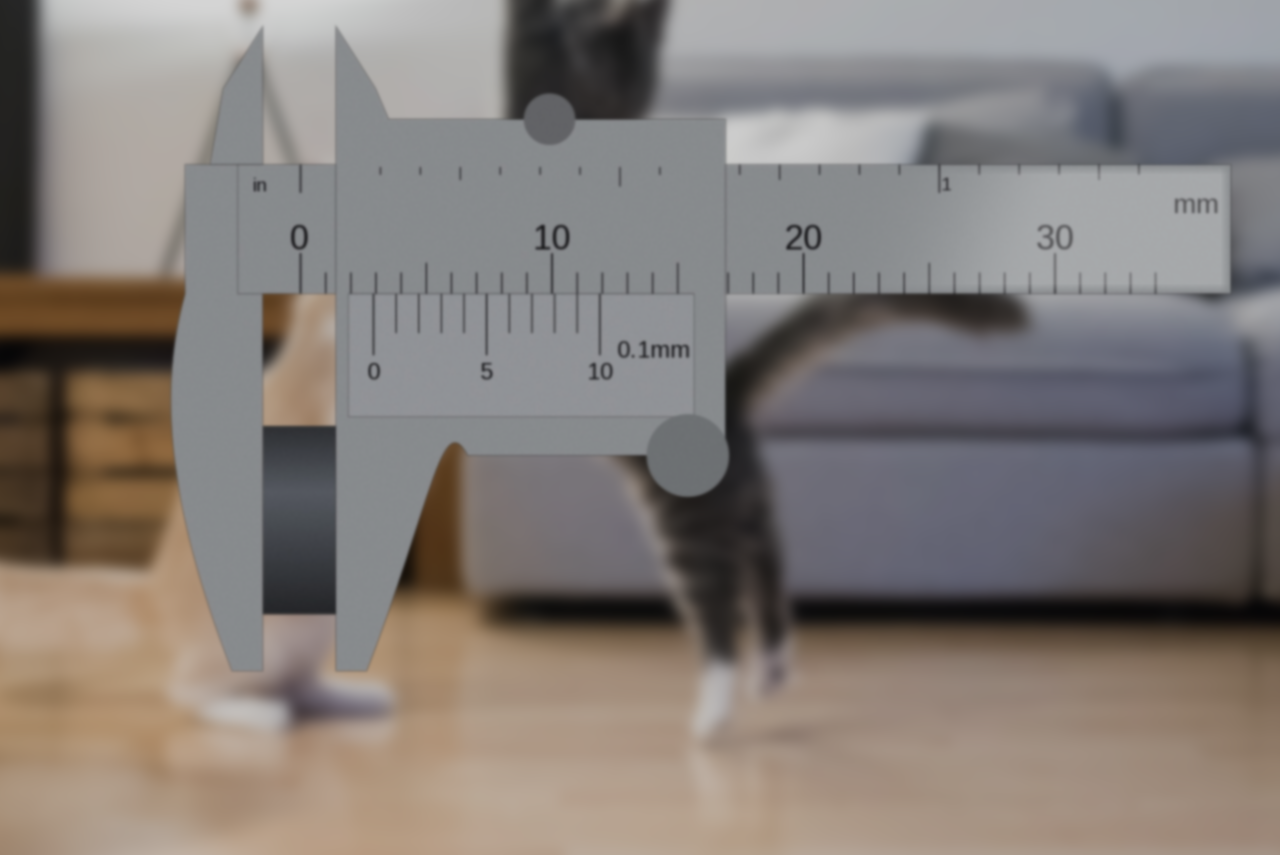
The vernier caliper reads 2.9 mm
